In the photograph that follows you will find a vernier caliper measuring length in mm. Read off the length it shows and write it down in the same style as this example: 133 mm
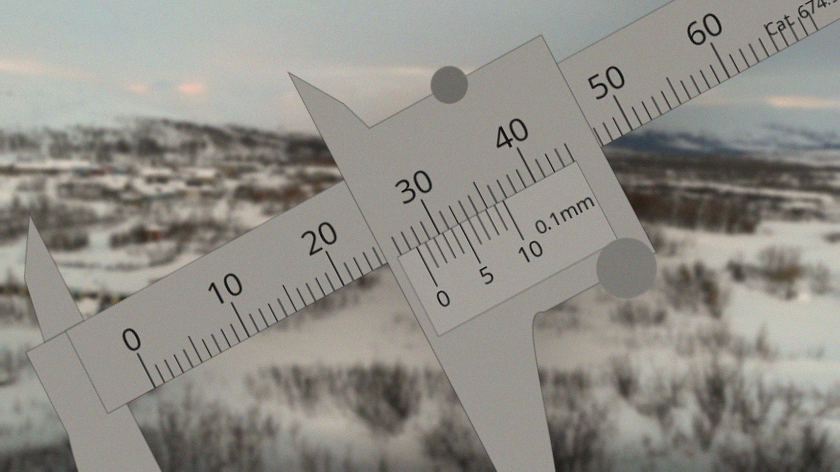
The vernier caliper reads 27.6 mm
